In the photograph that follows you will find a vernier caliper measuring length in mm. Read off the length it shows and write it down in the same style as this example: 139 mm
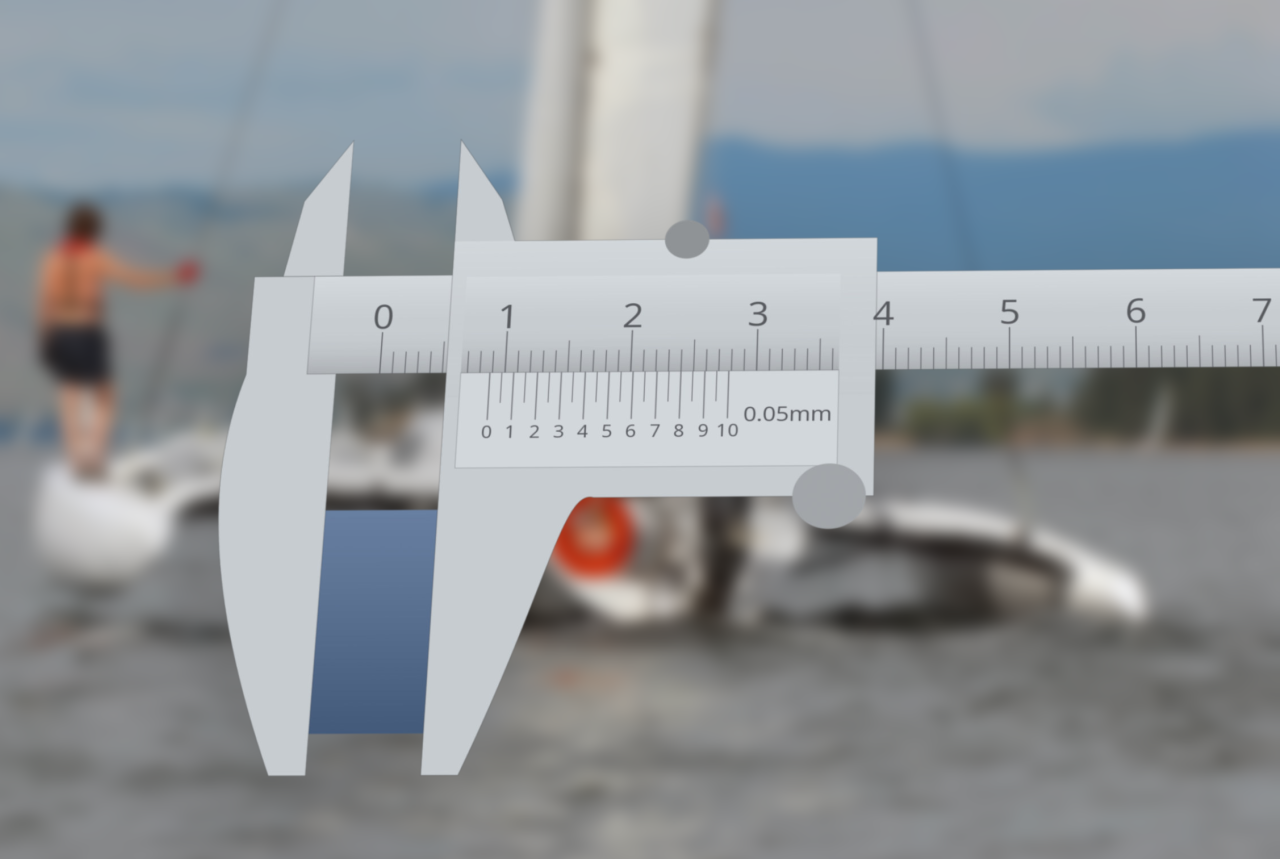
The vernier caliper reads 8.8 mm
